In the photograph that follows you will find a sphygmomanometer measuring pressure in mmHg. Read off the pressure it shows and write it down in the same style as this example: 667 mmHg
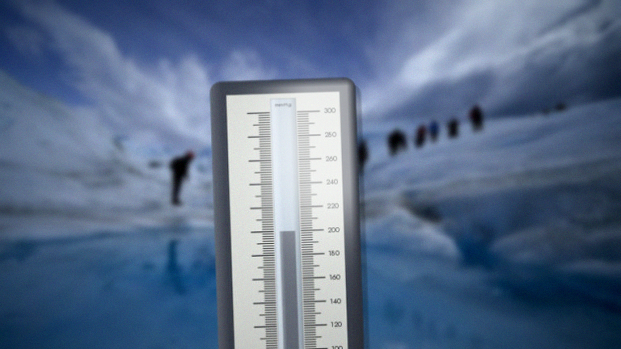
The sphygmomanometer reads 200 mmHg
